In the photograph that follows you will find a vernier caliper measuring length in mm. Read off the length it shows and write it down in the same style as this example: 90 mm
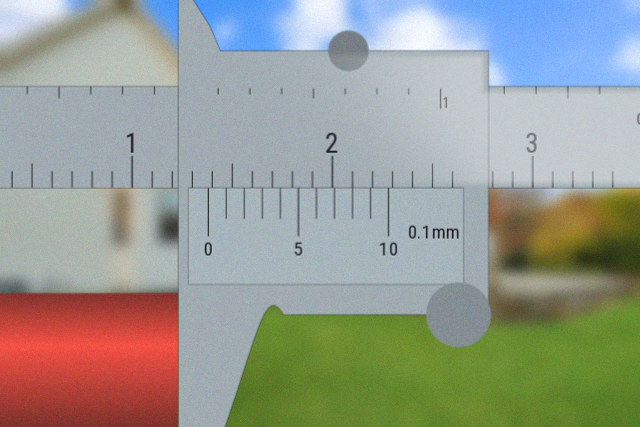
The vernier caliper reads 13.8 mm
